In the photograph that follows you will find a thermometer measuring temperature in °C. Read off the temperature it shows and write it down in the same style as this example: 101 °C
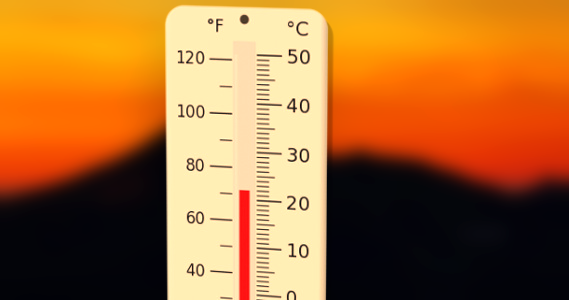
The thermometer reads 22 °C
